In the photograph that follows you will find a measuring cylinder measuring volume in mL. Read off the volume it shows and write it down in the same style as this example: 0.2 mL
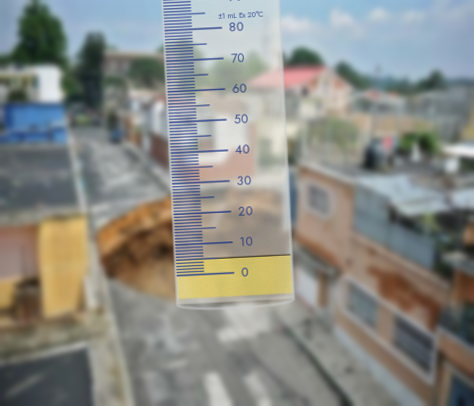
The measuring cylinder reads 5 mL
